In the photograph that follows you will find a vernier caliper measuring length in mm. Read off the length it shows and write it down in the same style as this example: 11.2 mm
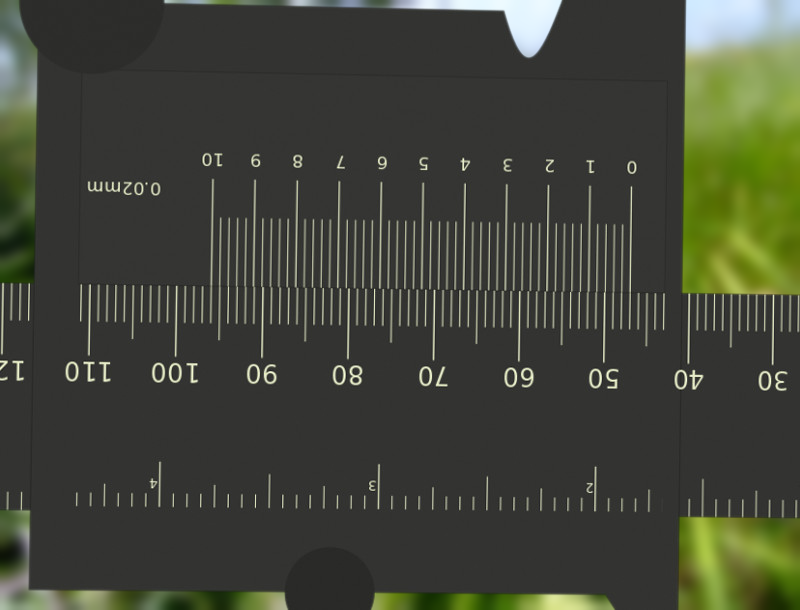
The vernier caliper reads 47.0 mm
